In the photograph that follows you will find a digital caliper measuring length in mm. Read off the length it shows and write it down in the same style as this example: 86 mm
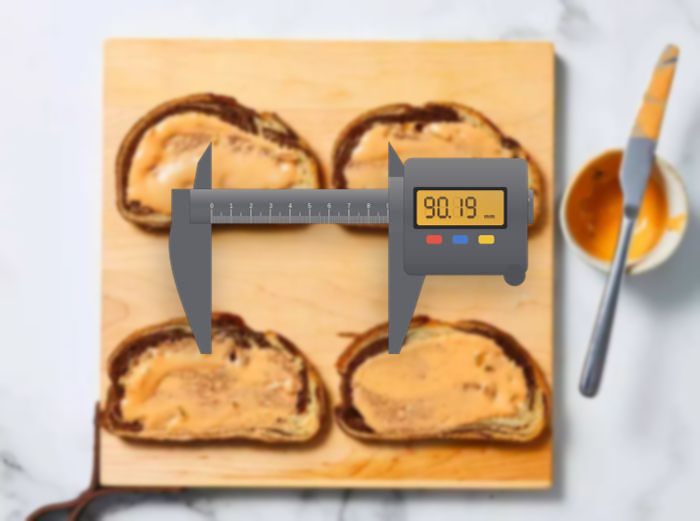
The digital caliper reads 90.19 mm
